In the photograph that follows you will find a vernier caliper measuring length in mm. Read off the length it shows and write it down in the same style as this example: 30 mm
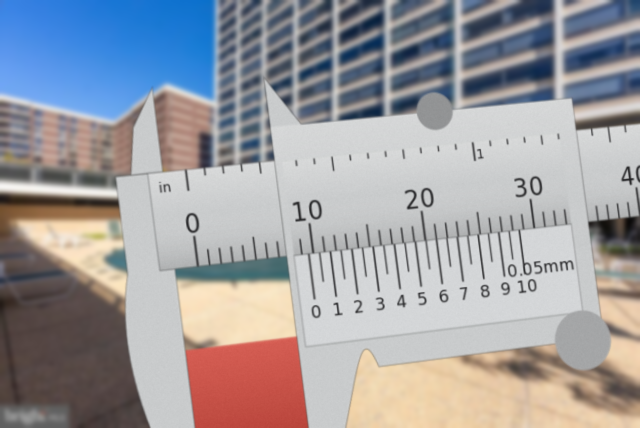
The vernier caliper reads 9.6 mm
